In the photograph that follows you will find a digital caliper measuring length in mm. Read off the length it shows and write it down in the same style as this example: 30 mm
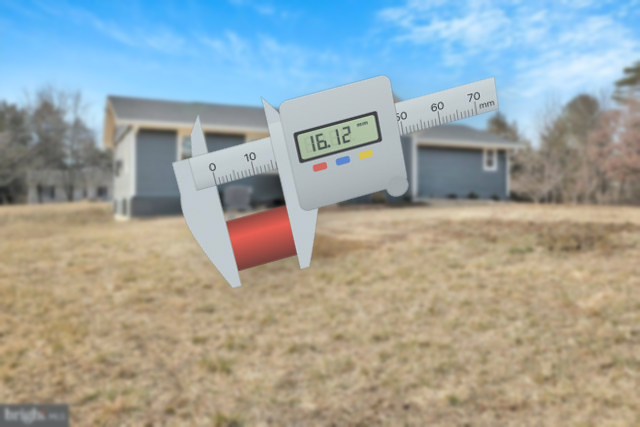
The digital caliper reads 16.12 mm
